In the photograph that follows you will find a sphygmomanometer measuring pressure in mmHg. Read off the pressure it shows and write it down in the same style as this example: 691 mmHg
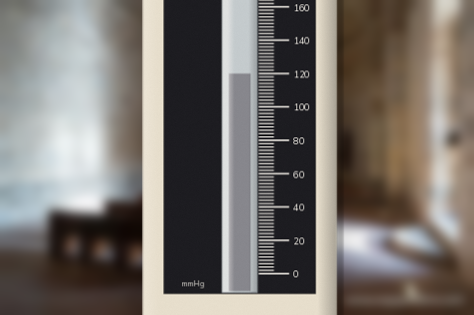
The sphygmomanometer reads 120 mmHg
